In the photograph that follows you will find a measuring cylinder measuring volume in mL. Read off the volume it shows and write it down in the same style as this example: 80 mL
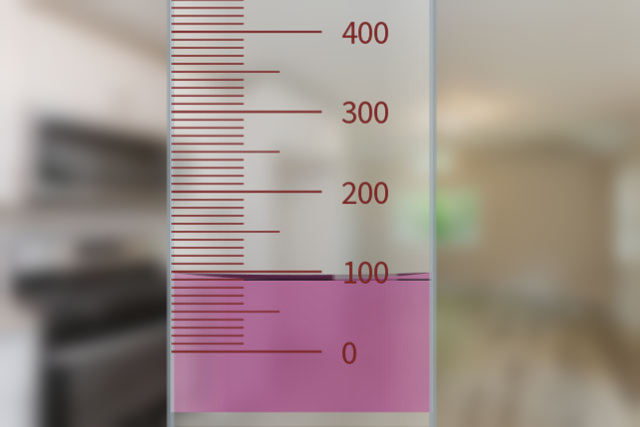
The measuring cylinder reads 90 mL
